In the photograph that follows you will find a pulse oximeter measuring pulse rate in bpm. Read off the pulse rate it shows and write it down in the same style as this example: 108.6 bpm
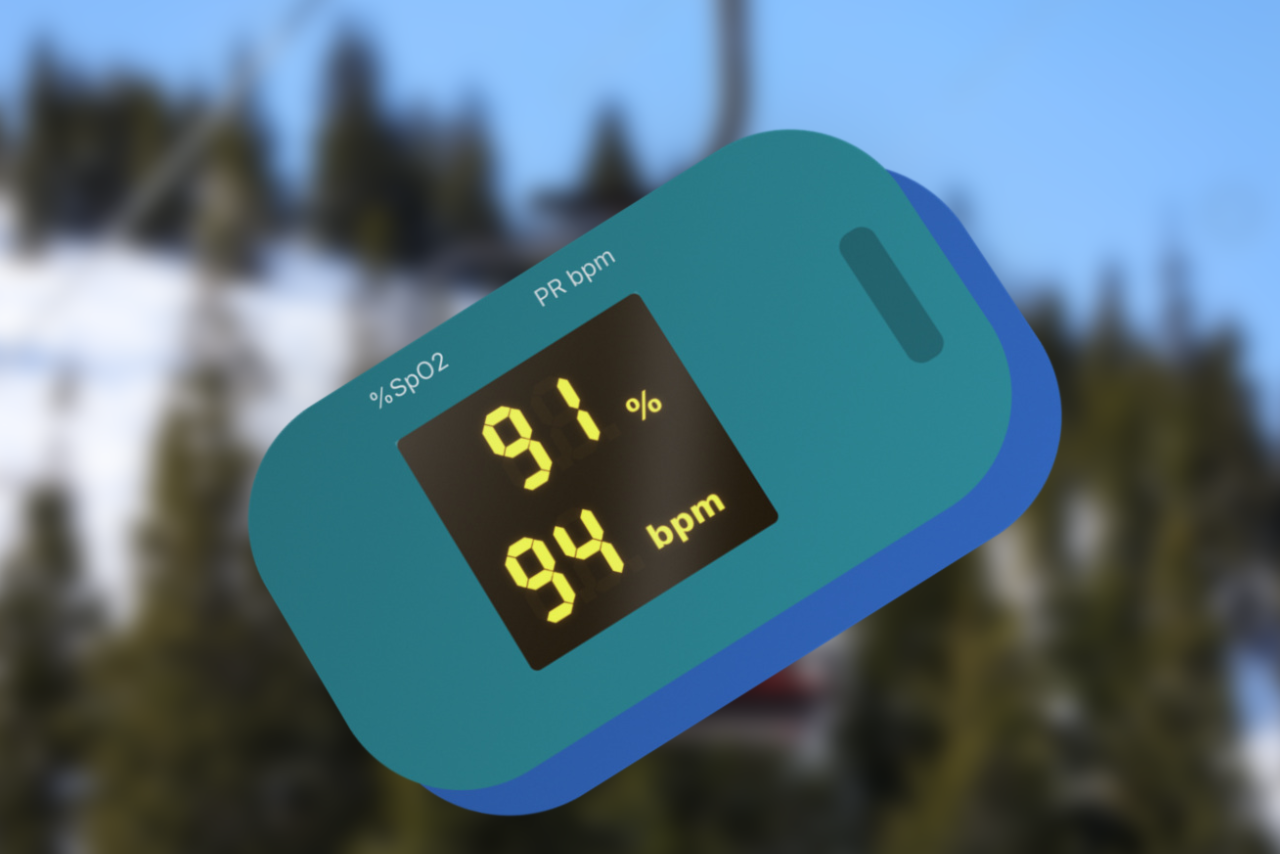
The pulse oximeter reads 94 bpm
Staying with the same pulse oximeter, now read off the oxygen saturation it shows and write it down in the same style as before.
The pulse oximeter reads 91 %
